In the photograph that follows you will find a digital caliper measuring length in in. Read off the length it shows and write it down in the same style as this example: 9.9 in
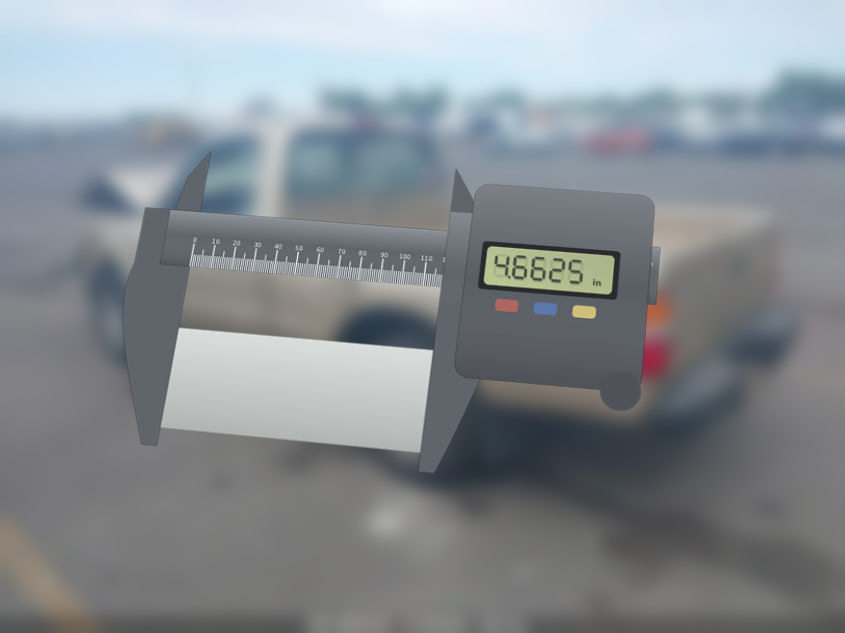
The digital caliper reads 4.6625 in
